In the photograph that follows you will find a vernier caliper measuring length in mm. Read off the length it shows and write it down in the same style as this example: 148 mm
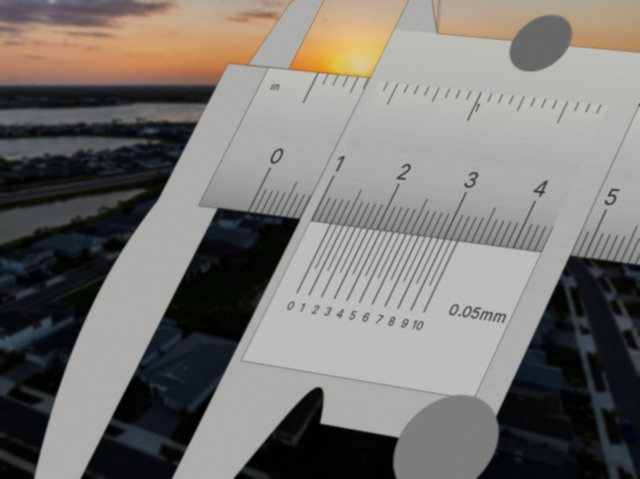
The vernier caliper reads 13.0 mm
